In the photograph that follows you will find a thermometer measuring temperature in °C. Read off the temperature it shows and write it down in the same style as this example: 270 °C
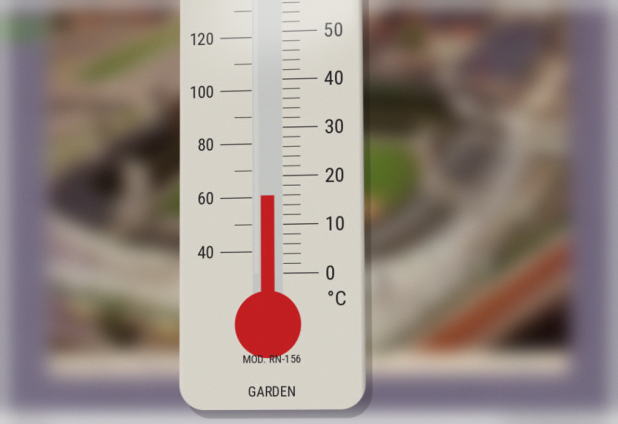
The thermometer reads 16 °C
